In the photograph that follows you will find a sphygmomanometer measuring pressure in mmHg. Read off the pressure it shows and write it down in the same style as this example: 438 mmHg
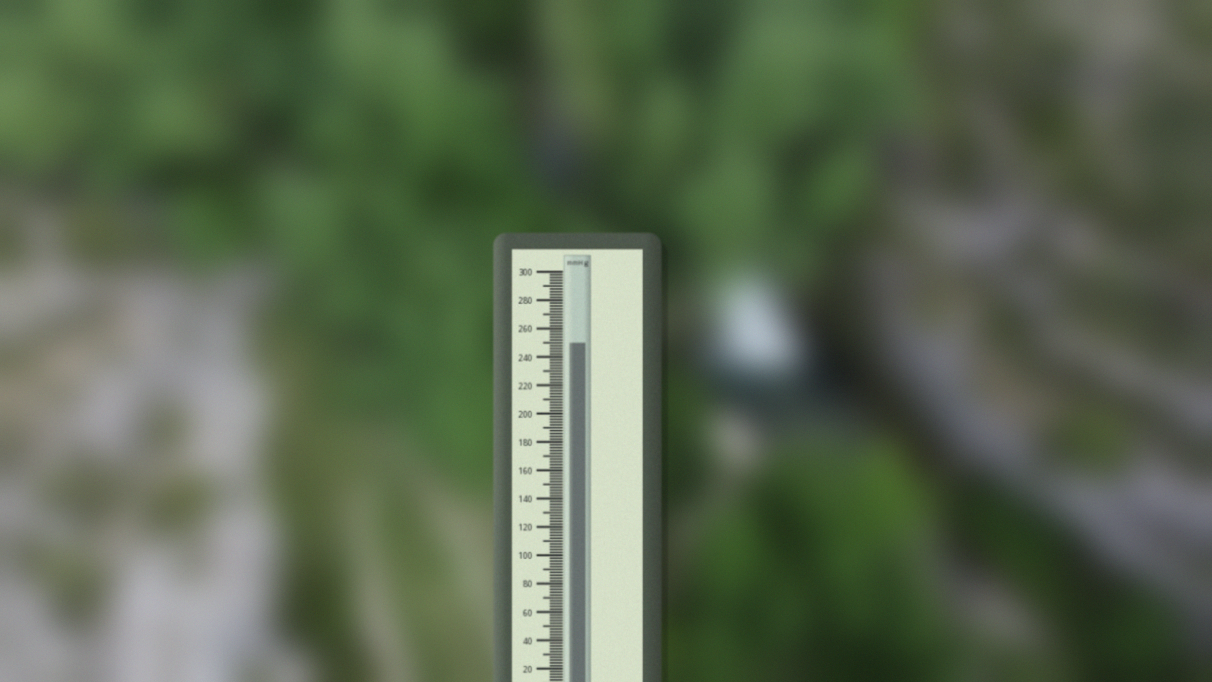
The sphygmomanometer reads 250 mmHg
